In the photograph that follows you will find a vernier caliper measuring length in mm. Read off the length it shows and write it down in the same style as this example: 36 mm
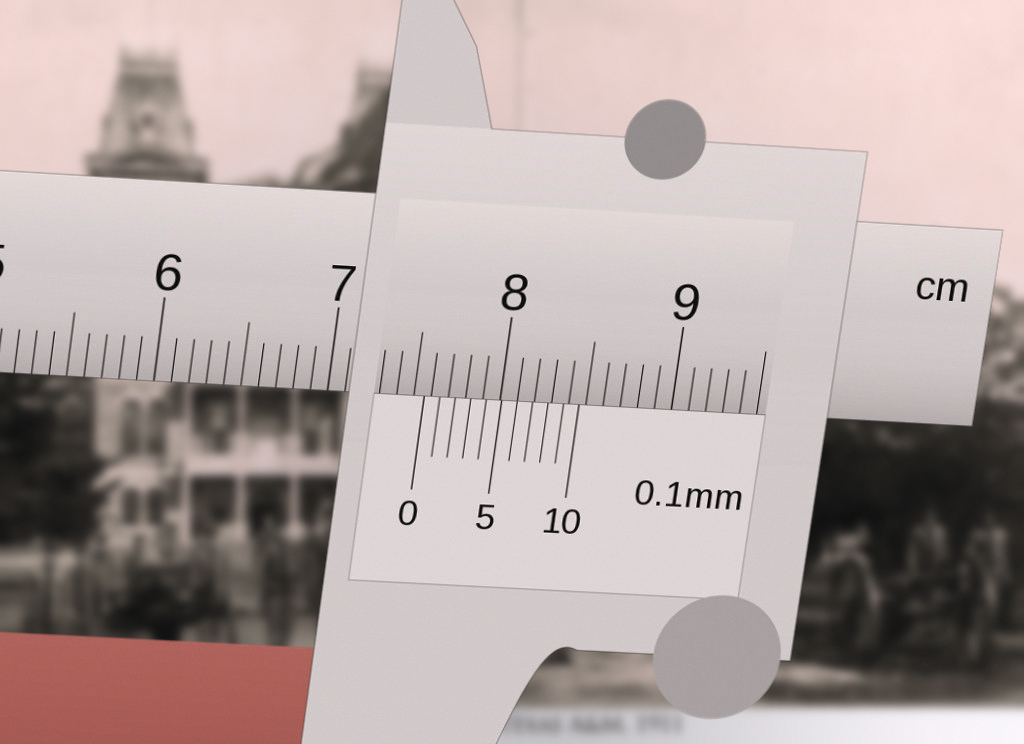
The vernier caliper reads 75.6 mm
